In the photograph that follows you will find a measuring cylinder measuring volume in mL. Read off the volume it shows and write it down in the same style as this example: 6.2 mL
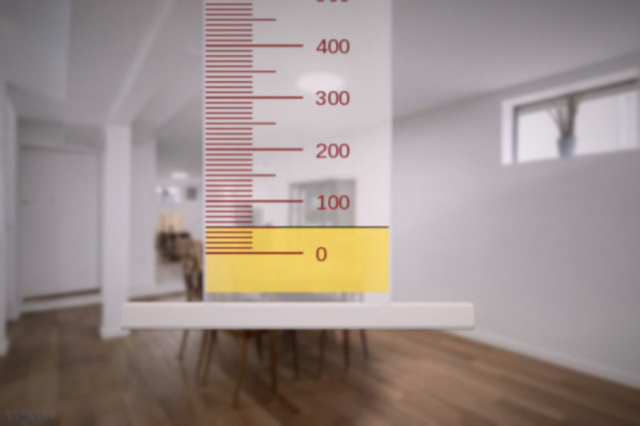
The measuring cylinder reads 50 mL
